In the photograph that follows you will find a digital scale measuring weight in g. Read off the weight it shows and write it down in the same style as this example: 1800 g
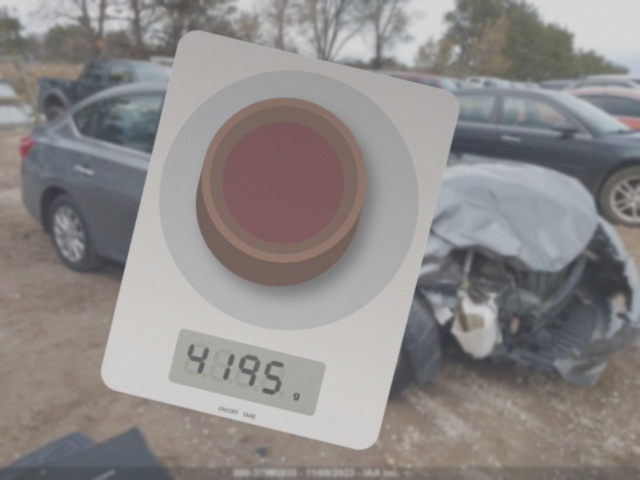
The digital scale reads 4195 g
